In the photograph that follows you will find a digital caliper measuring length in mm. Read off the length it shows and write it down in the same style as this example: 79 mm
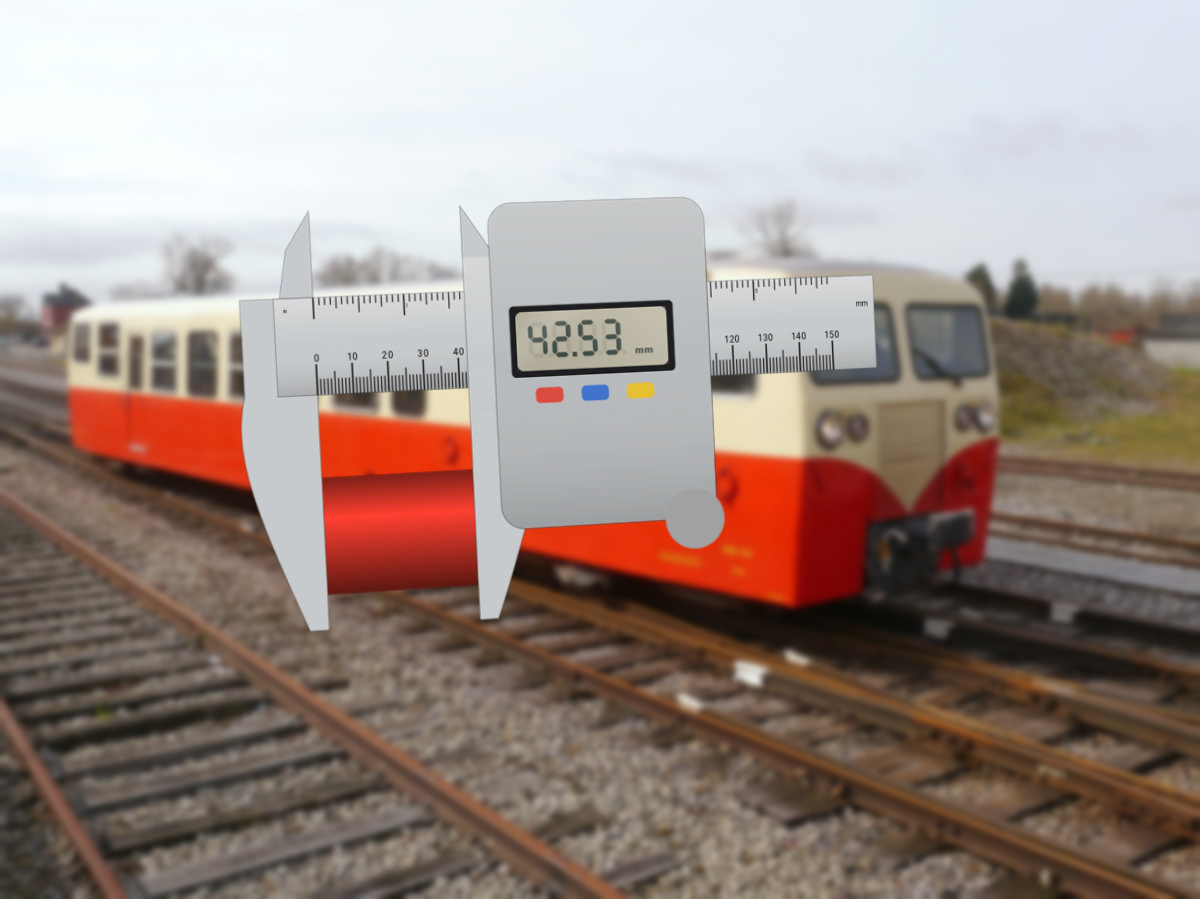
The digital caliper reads 42.53 mm
